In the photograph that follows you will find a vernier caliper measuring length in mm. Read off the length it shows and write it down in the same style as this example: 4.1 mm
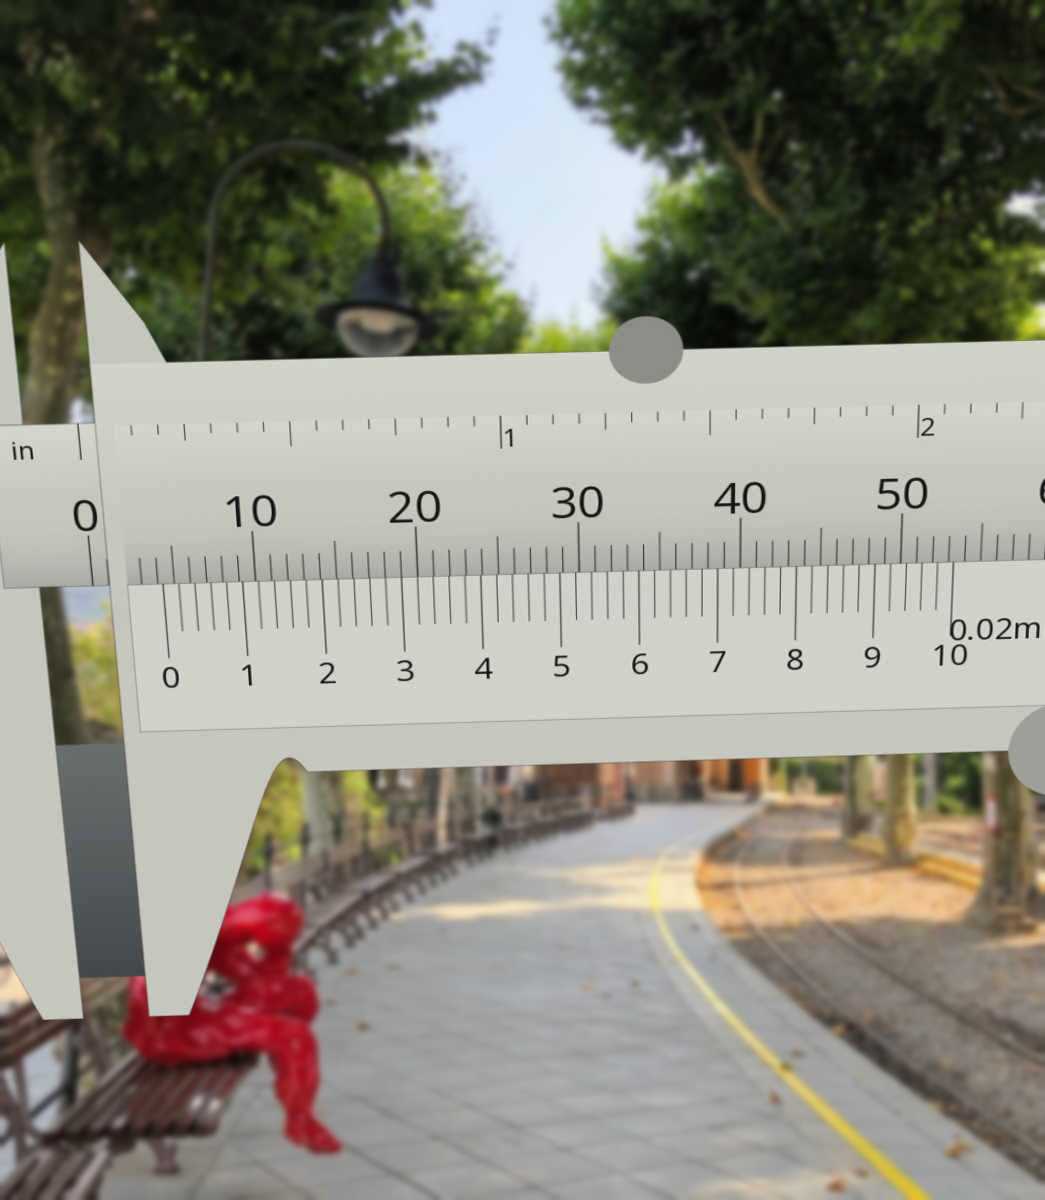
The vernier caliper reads 4.3 mm
